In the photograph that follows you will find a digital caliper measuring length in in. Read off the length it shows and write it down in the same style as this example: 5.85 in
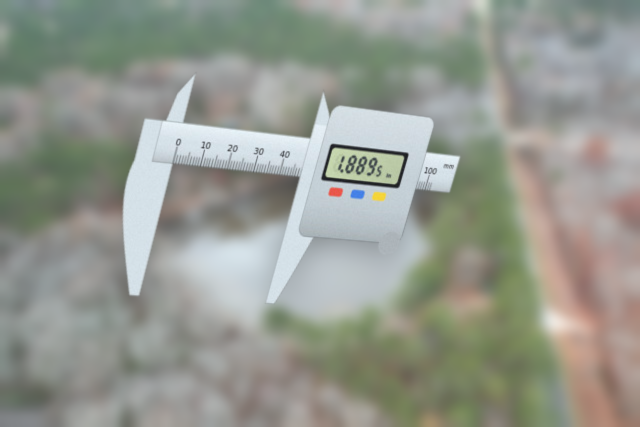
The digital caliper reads 1.8895 in
